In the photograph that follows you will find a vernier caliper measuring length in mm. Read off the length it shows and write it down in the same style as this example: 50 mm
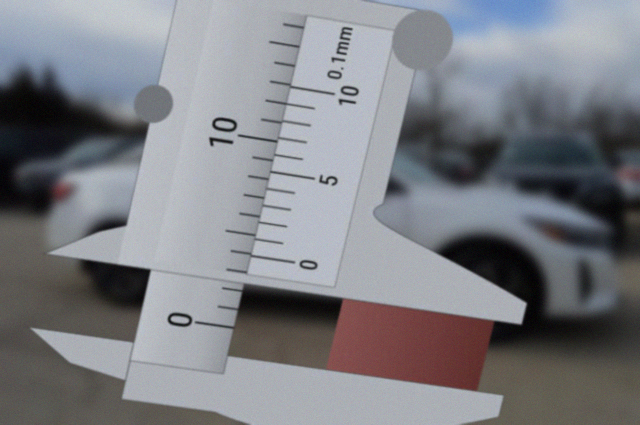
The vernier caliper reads 3.9 mm
